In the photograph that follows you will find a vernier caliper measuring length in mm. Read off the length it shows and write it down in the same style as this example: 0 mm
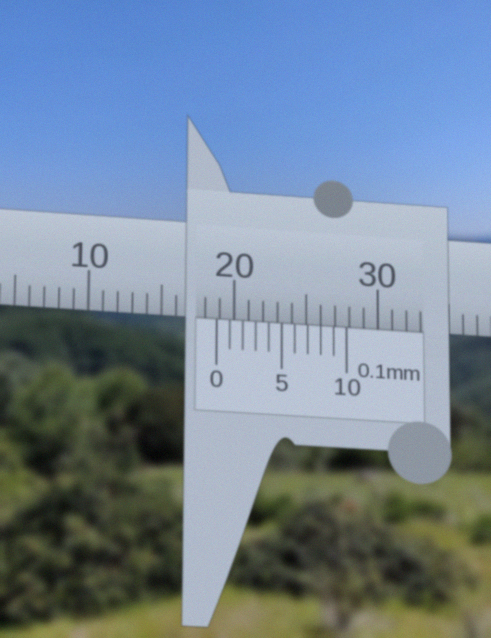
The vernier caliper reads 18.8 mm
